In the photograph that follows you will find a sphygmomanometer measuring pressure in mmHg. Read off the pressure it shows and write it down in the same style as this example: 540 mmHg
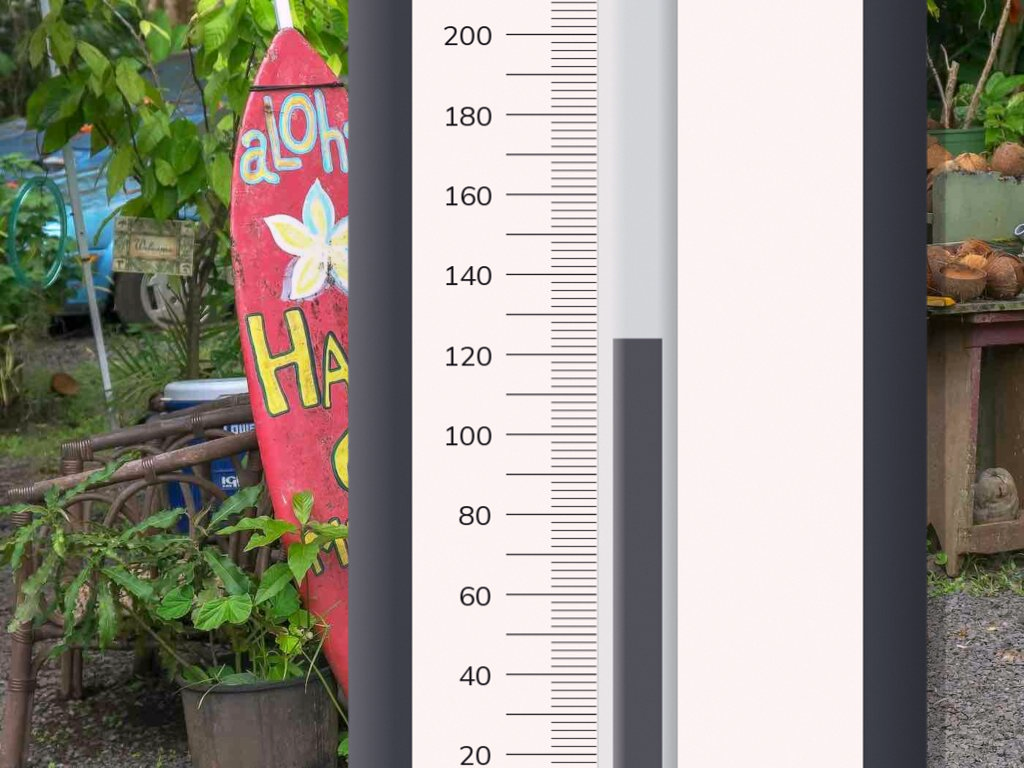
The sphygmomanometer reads 124 mmHg
